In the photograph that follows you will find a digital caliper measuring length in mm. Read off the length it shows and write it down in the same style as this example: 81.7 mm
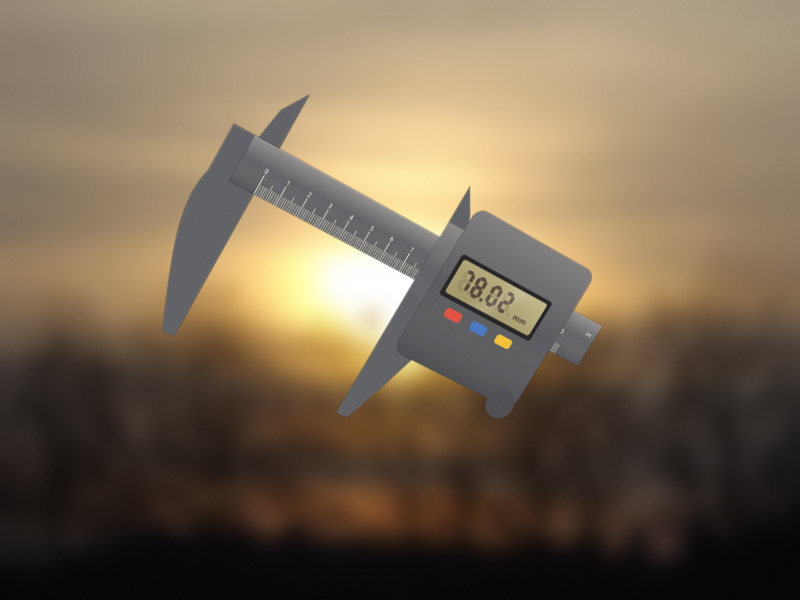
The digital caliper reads 78.02 mm
